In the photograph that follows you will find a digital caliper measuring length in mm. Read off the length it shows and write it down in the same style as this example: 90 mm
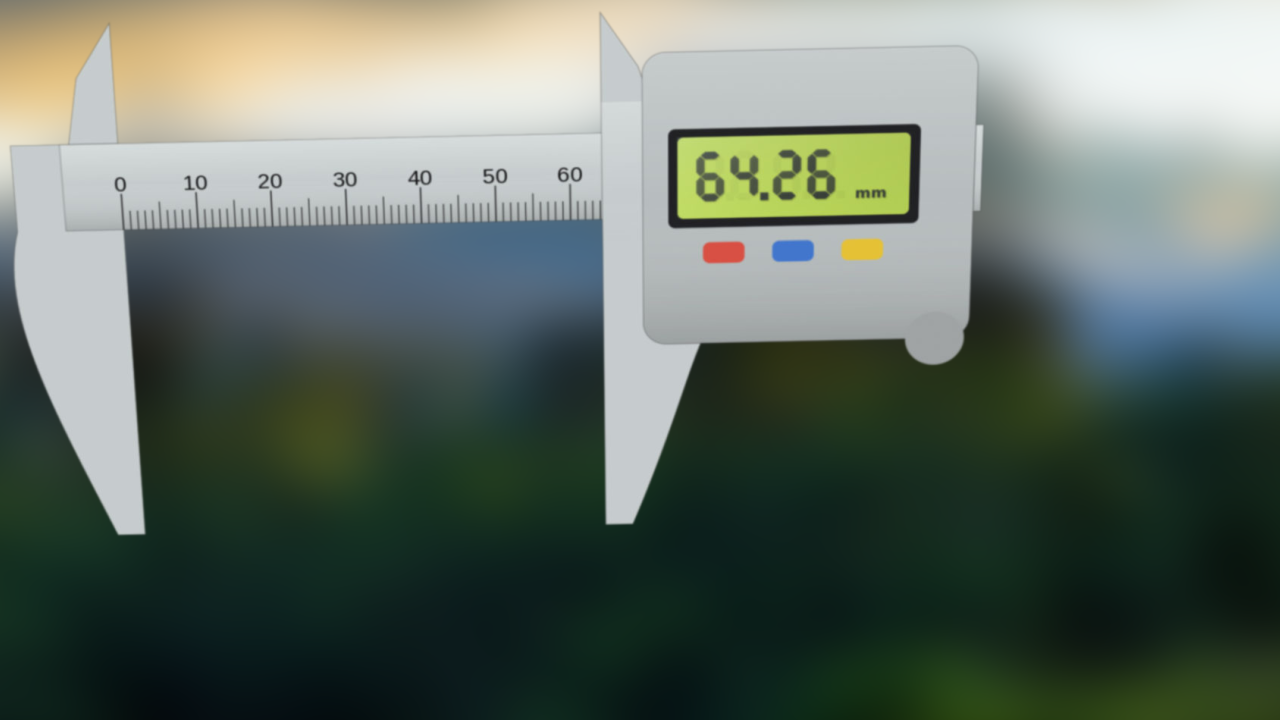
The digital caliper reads 64.26 mm
